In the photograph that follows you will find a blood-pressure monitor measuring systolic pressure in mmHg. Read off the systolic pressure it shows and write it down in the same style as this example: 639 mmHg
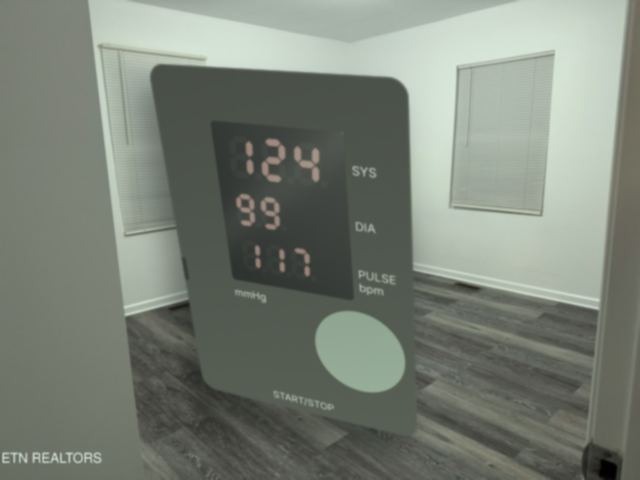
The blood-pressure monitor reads 124 mmHg
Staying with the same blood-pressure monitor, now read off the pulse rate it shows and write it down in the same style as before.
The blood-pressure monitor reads 117 bpm
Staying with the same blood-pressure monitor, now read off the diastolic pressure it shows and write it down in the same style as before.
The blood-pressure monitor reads 99 mmHg
